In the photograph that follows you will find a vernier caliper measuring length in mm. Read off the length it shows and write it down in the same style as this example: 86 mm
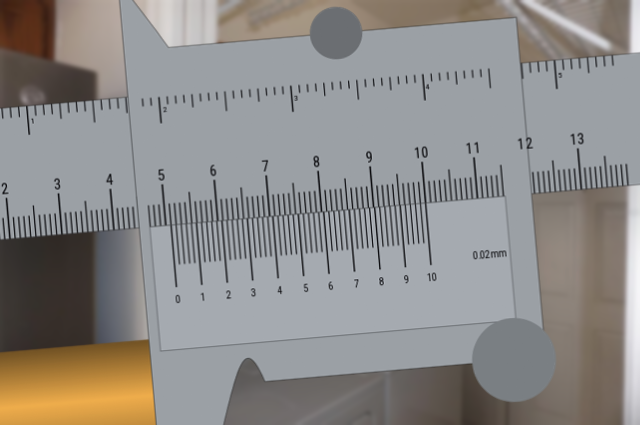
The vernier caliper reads 51.0 mm
